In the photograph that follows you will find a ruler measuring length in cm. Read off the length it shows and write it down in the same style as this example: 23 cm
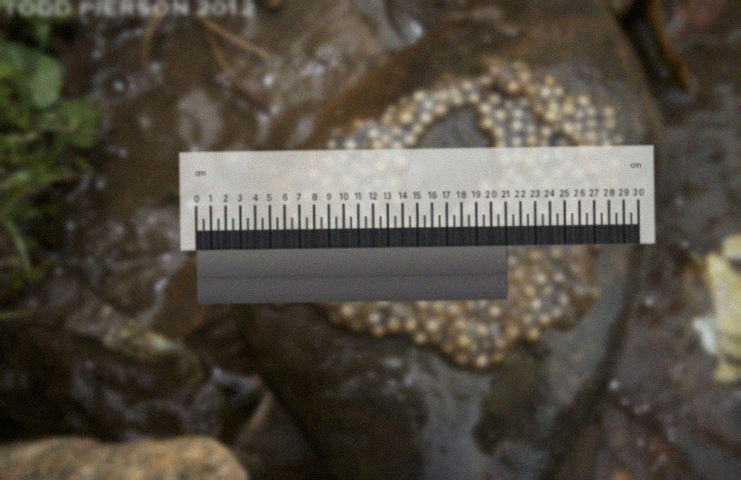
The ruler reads 21 cm
